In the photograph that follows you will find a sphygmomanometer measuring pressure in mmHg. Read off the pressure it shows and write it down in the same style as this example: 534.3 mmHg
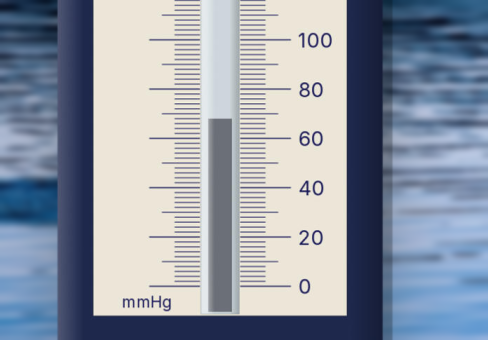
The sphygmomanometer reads 68 mmHg
